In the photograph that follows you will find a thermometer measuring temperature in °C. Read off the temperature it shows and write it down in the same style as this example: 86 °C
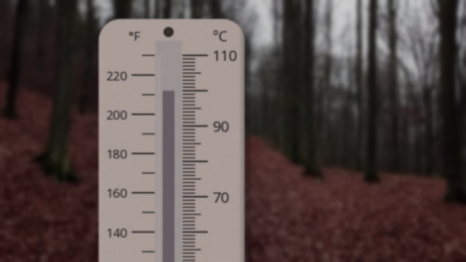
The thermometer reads 100 °C
